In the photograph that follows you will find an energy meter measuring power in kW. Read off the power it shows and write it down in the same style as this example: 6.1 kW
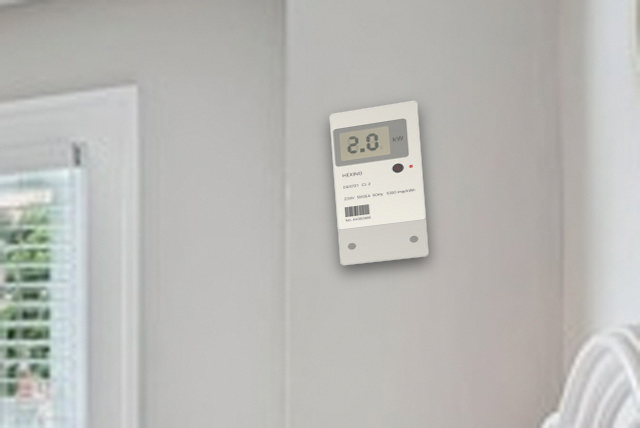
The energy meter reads 2.0 kW
